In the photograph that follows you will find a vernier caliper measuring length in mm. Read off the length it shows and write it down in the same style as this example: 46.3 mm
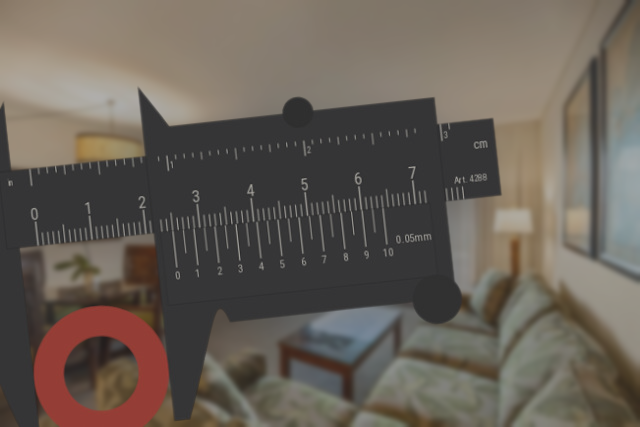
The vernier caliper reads 25.0 mm
